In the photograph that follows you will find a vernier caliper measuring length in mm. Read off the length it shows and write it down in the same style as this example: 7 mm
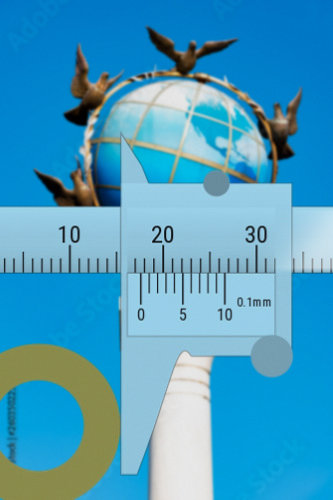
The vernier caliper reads 17.6 mm
